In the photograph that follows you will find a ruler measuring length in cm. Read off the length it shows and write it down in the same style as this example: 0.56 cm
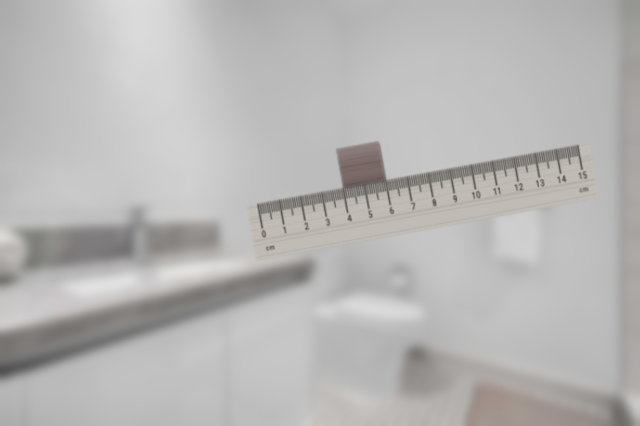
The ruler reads 2 cm
